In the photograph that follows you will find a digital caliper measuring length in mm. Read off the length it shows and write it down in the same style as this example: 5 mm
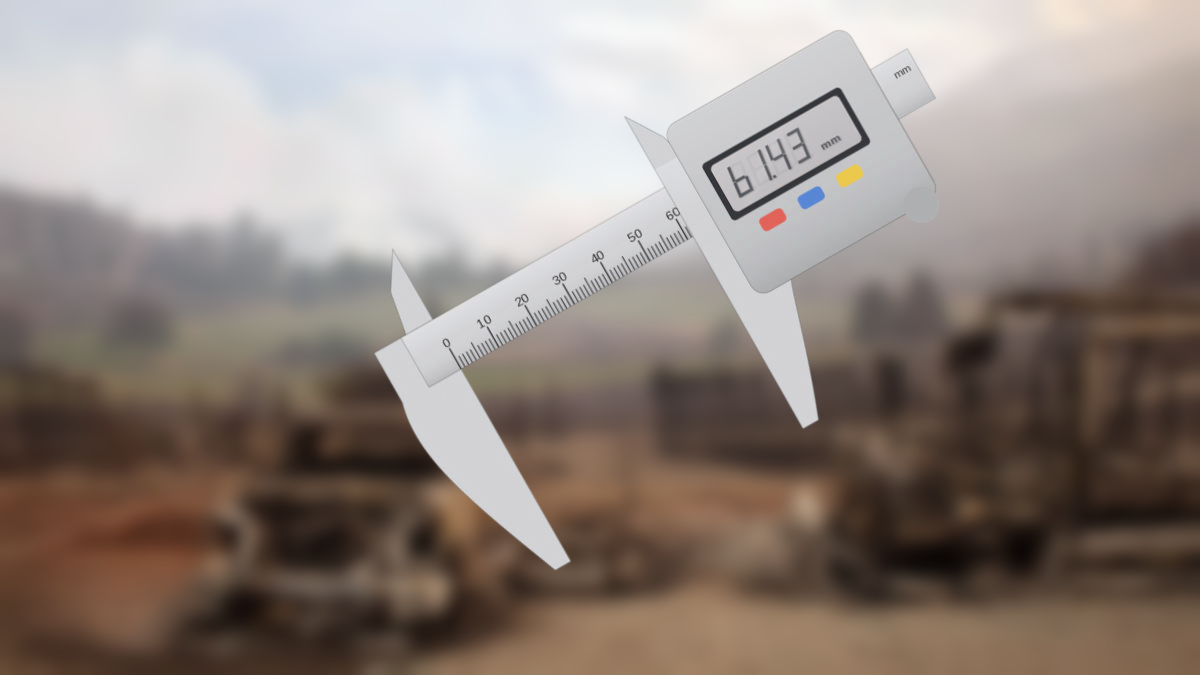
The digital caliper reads 61.43 mm
